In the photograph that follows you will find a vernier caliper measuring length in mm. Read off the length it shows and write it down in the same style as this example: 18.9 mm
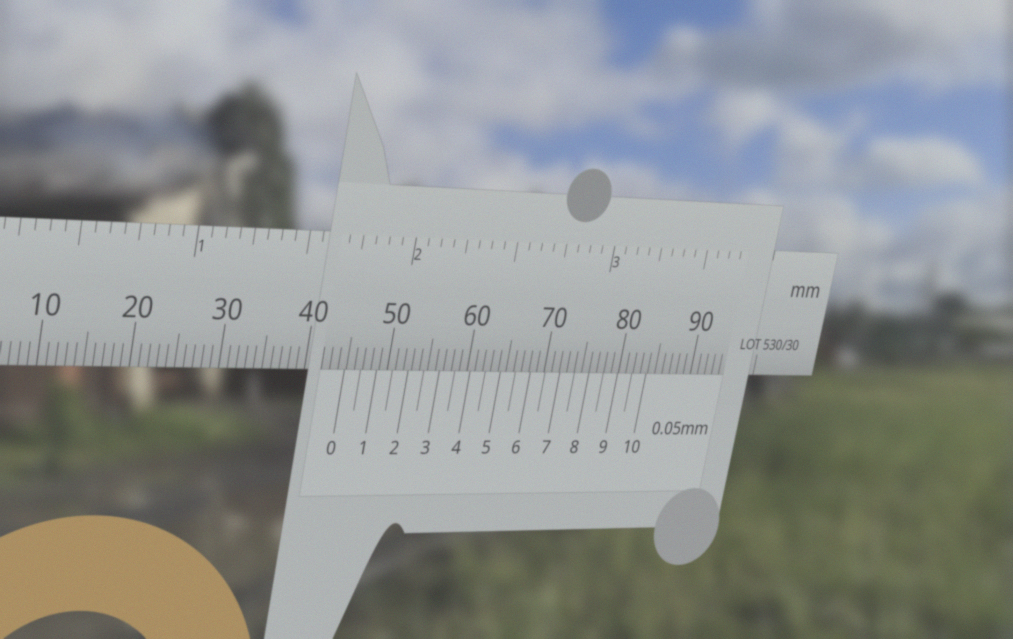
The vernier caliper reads 44.8 mm
